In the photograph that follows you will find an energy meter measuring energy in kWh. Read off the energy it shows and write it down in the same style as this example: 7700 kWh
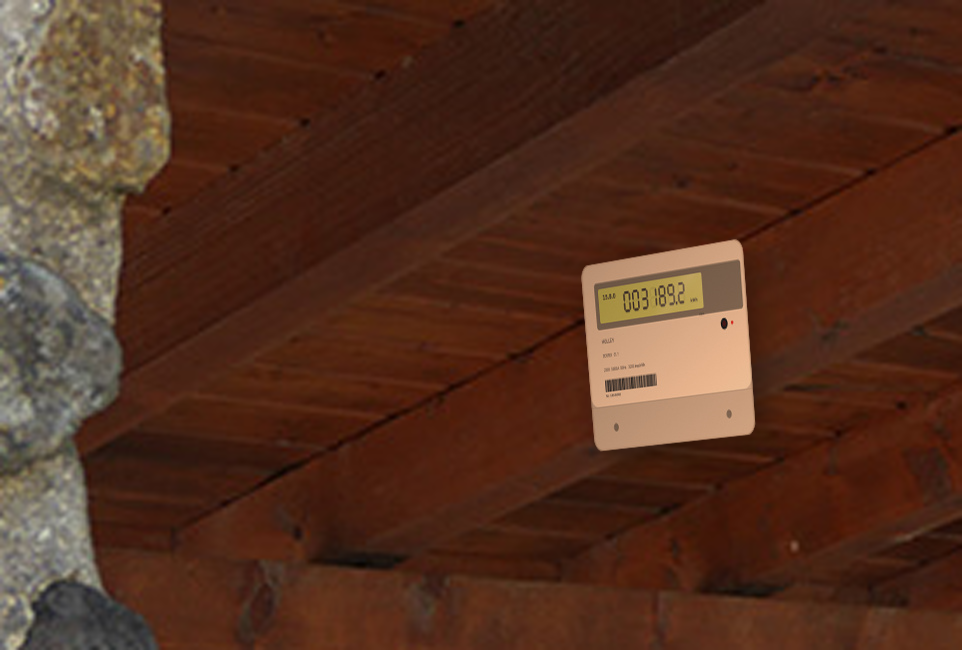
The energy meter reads 3189.2 kWh
